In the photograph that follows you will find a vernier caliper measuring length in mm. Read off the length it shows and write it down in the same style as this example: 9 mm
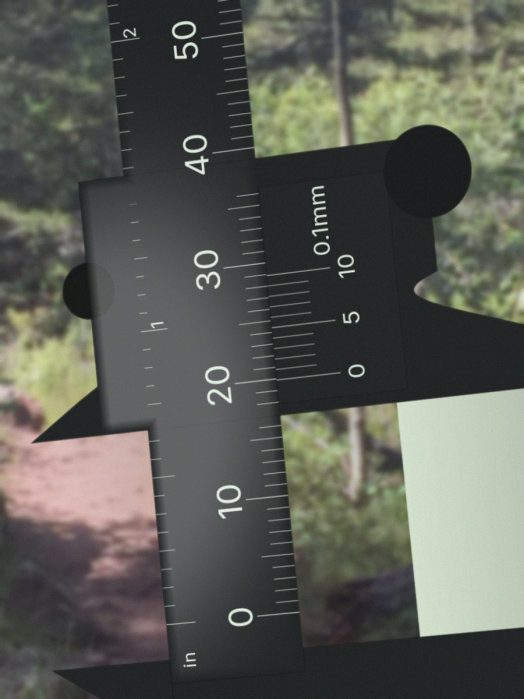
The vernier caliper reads 19.9 mm
